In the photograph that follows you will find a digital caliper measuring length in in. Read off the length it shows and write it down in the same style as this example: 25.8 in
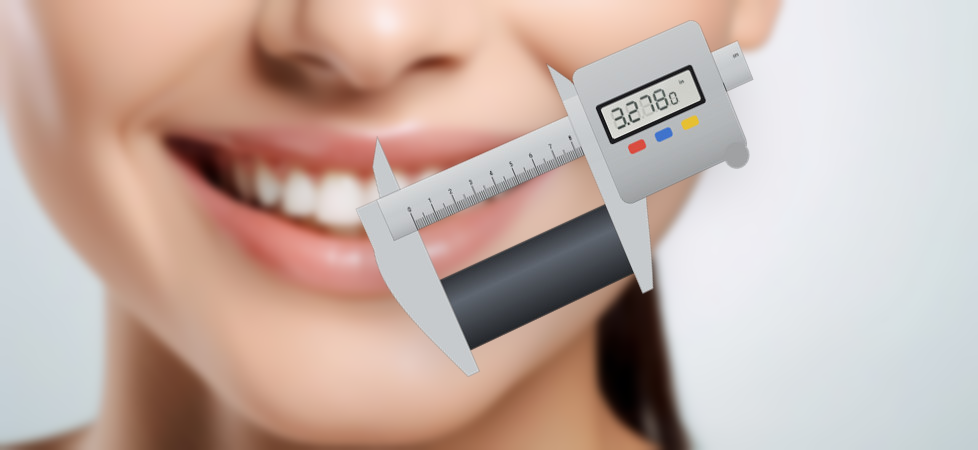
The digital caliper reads 3.2780 in
